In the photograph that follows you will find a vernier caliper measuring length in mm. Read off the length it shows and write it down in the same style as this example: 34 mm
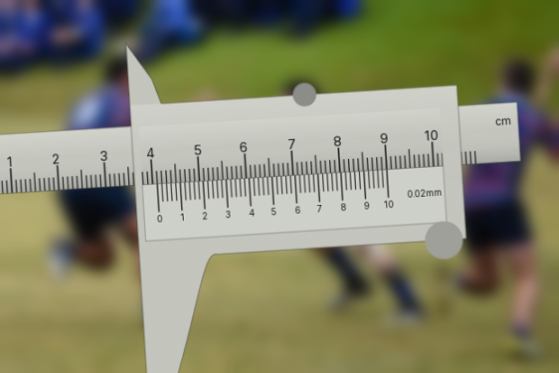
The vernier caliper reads 41.0 mm
